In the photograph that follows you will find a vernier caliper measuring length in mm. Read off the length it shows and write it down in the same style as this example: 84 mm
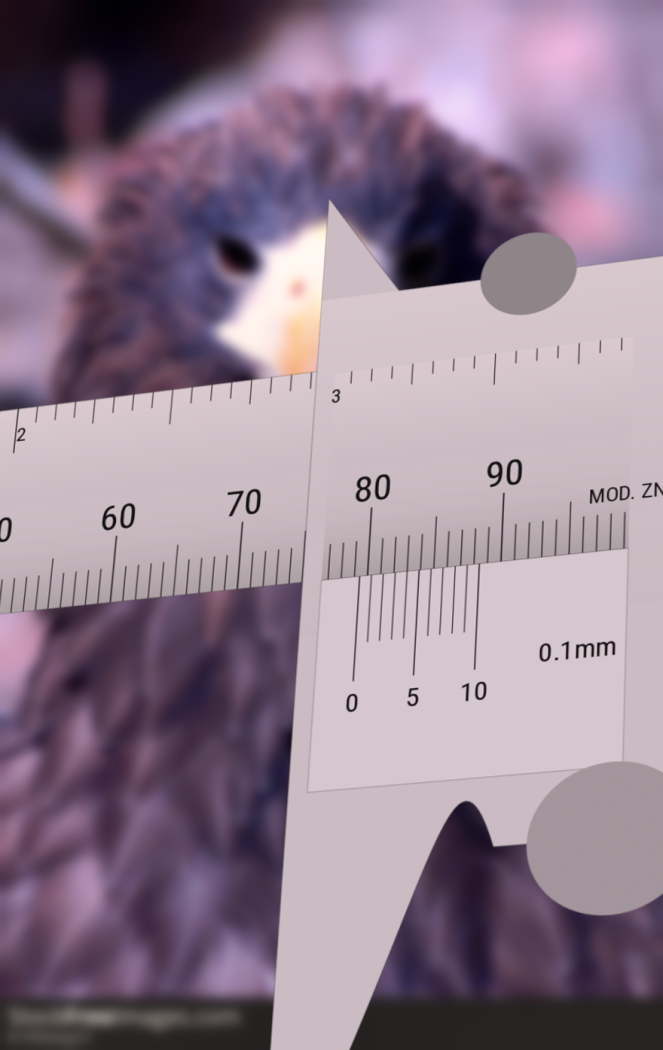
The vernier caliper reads 79.4 mm
